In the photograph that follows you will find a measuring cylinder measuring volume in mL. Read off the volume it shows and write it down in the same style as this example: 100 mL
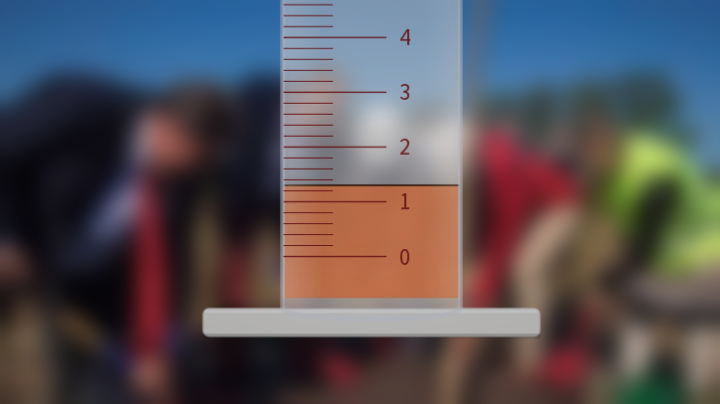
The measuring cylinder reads 1.3 mL
